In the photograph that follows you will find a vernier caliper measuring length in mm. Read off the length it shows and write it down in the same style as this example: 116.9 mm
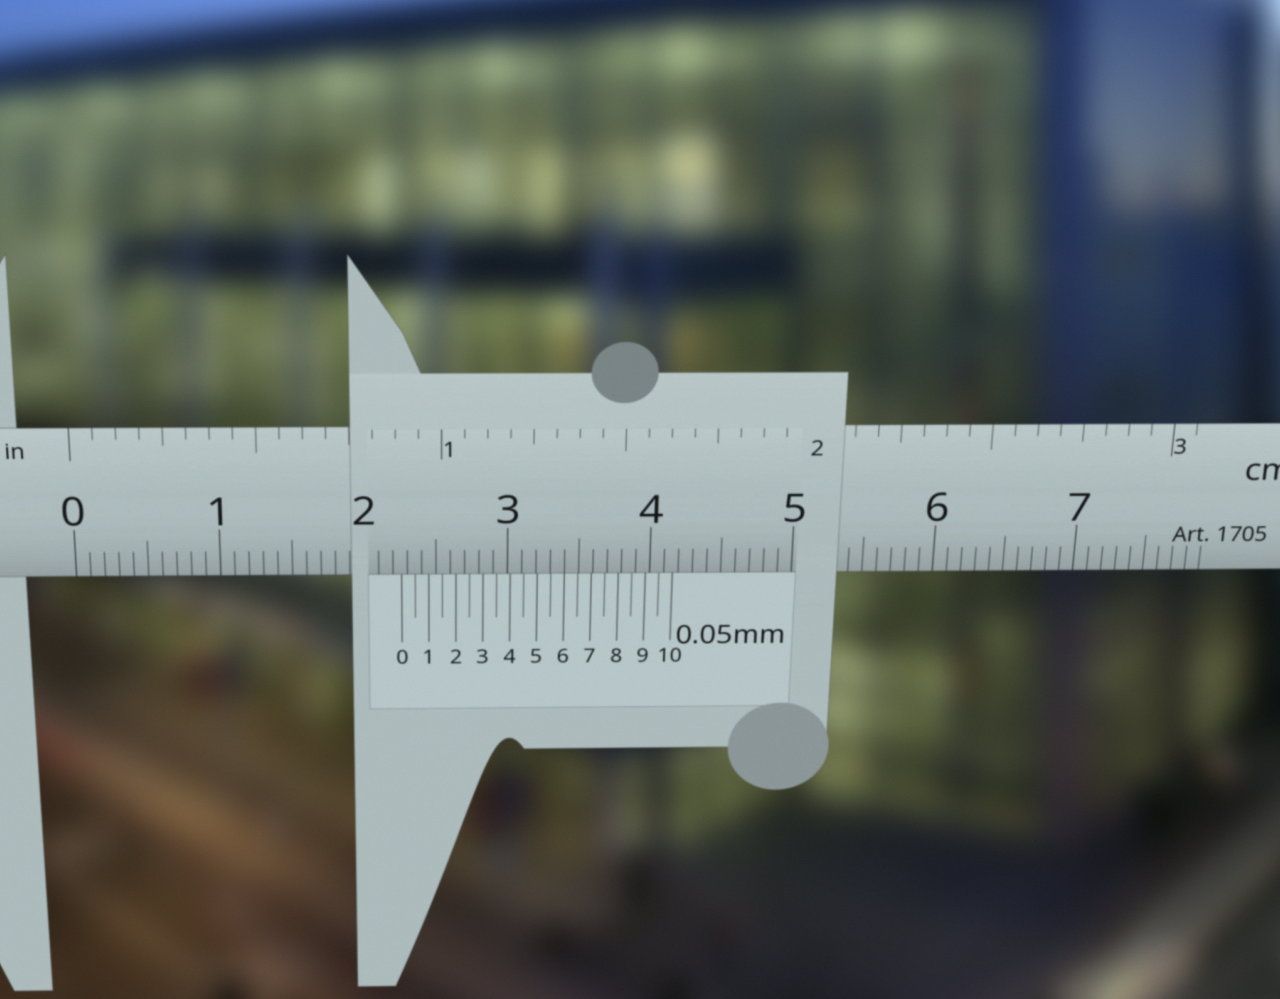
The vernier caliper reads 22.6 mm
